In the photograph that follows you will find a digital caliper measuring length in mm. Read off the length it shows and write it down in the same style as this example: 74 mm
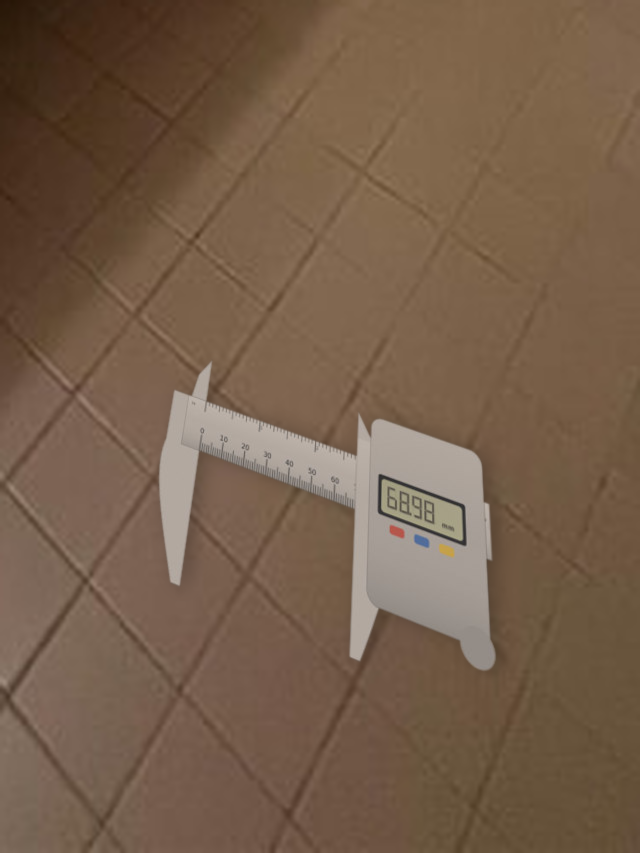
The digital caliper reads 68.98 mm
